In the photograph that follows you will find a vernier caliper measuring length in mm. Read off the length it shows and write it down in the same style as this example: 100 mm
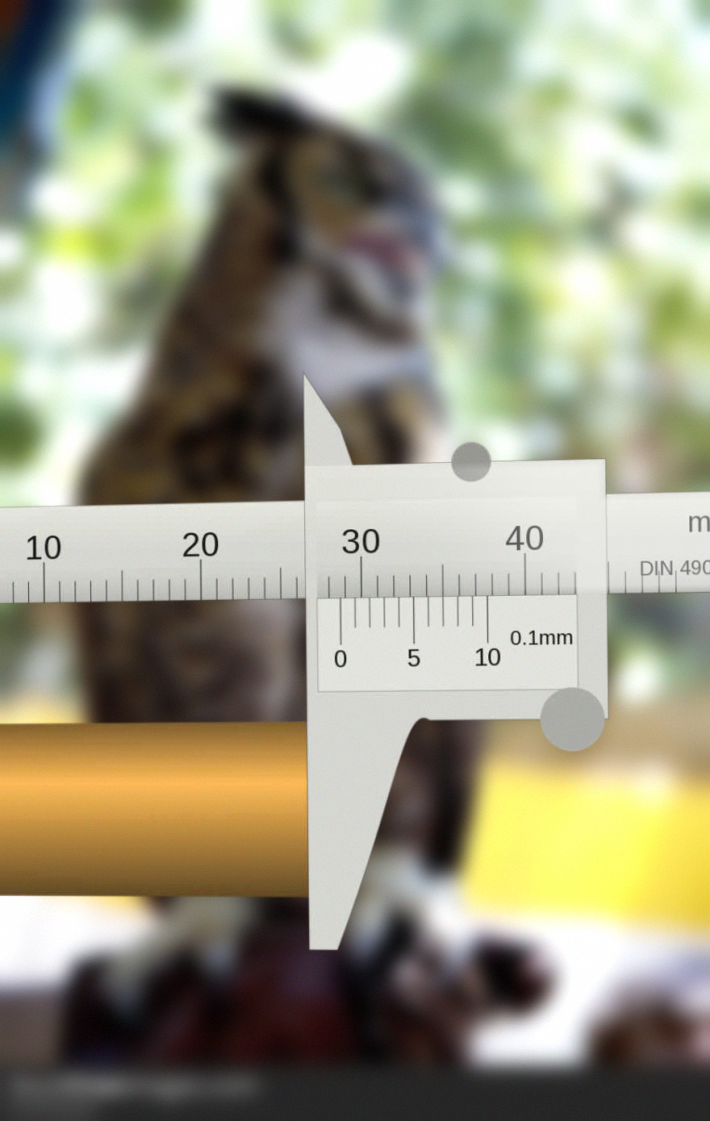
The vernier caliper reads 28.7 mm
